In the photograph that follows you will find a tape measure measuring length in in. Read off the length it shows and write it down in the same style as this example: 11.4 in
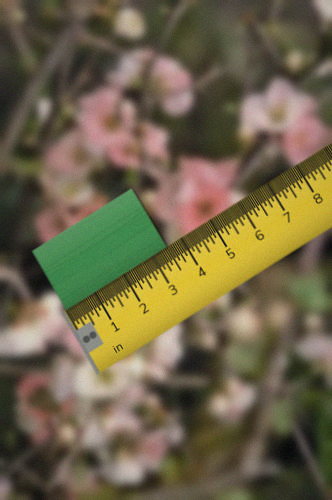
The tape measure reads 3.5 in
